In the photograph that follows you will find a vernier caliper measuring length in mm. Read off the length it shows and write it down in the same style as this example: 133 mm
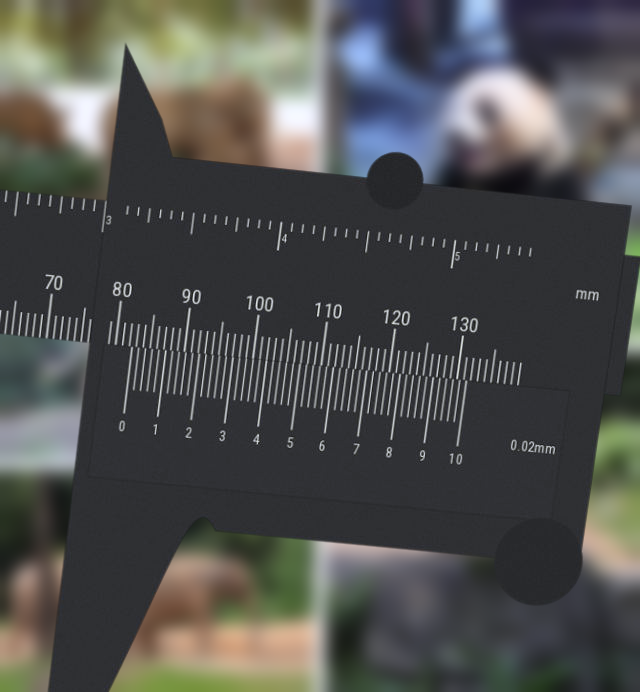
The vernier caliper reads 82.4 mm
